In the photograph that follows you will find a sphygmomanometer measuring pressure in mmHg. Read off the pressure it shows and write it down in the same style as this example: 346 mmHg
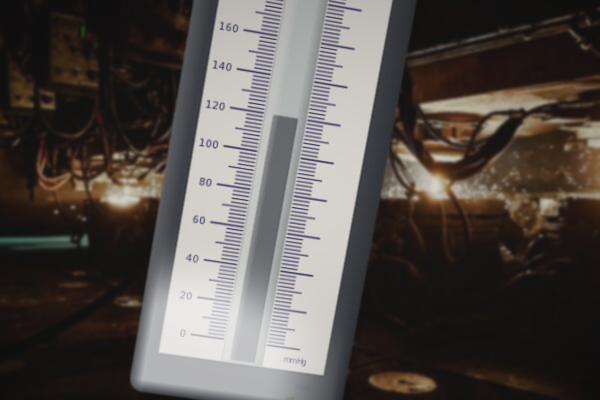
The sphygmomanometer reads 120 mmHg
